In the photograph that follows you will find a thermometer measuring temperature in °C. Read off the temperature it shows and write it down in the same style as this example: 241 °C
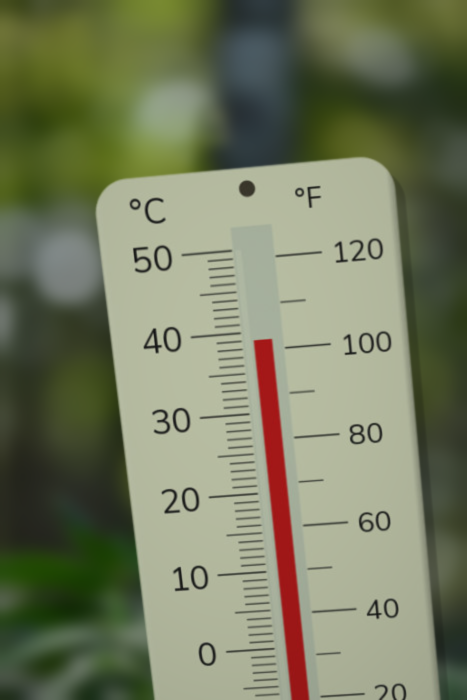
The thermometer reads 39 °C
